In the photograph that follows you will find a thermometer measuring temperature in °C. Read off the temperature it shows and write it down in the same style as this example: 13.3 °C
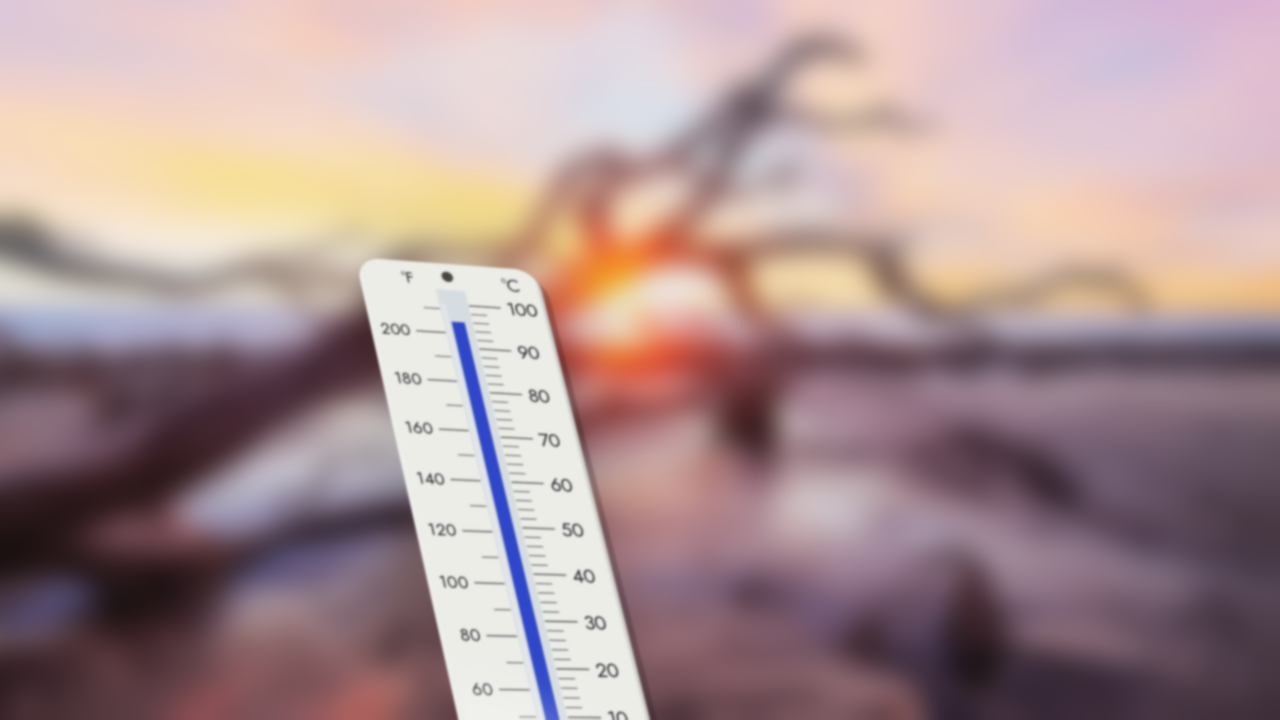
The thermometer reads 96 °C
